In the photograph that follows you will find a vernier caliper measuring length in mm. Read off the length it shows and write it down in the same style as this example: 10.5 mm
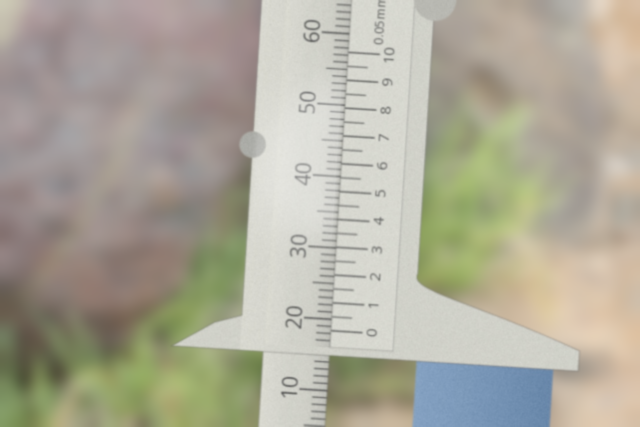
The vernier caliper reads 18.4 mm
